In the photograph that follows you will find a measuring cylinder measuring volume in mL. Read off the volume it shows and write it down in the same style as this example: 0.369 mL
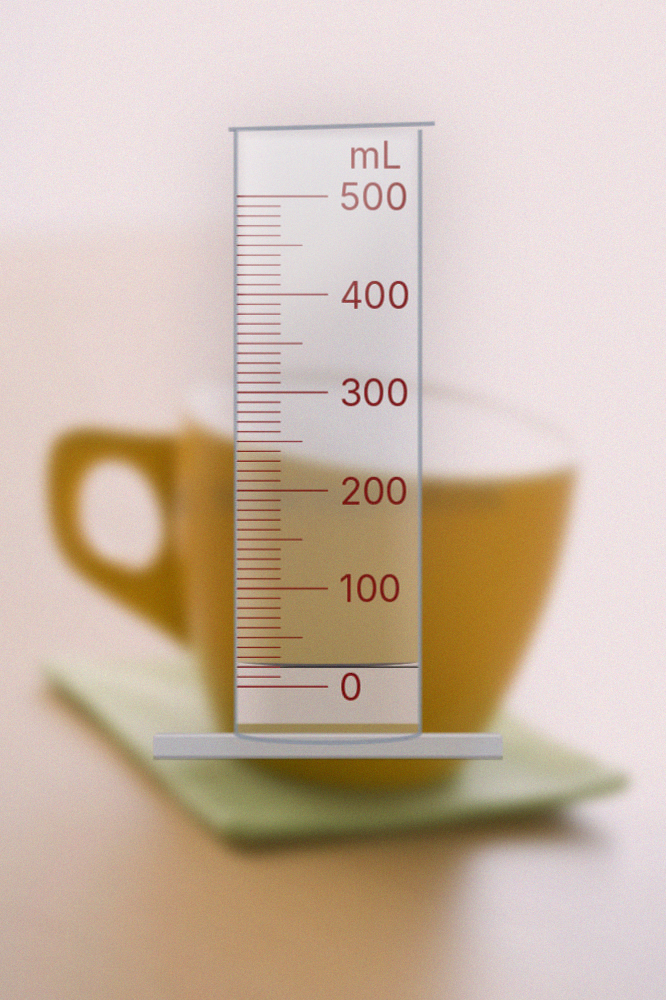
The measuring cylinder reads 20 mL
